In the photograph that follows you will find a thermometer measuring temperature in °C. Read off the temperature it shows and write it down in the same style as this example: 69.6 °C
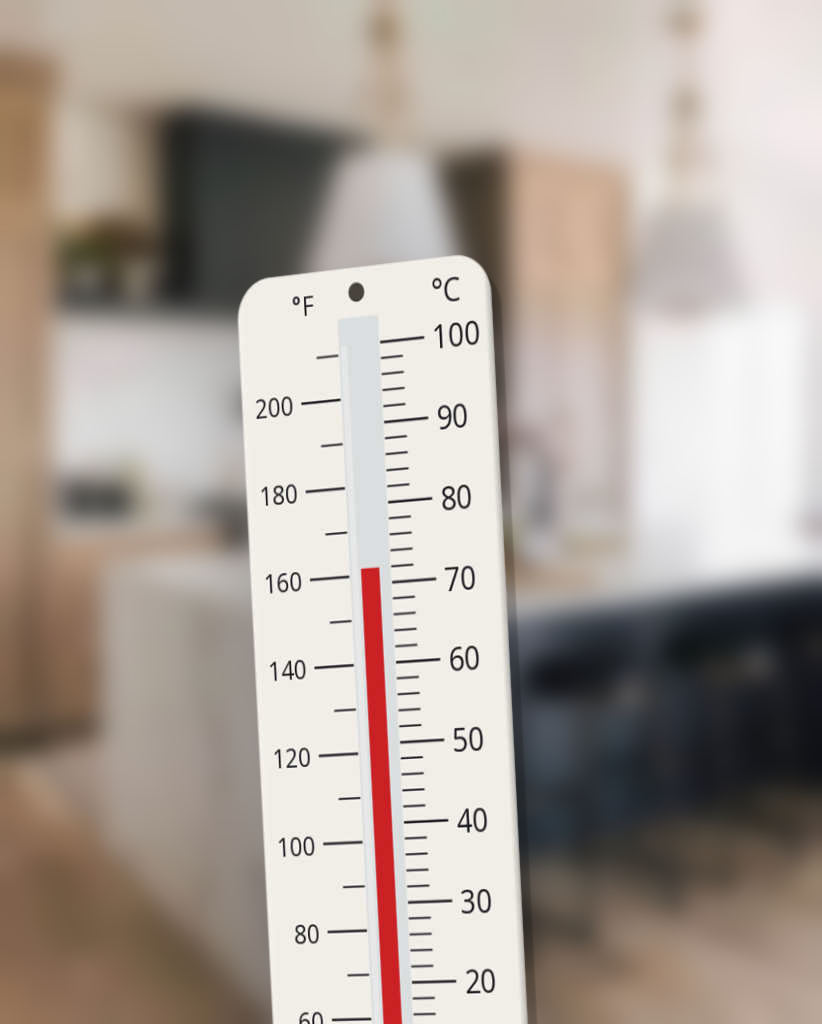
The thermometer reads 72 °C
